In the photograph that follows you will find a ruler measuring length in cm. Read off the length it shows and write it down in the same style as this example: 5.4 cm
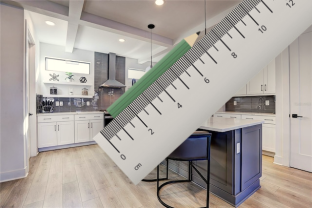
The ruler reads 6.5 cm
